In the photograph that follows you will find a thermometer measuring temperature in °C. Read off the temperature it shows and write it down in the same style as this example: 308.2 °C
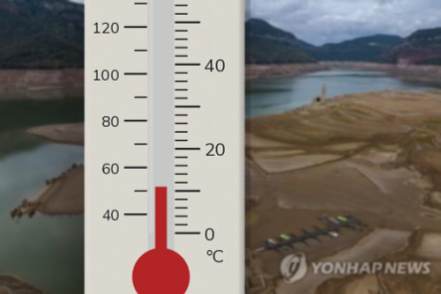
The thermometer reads 11 °C
